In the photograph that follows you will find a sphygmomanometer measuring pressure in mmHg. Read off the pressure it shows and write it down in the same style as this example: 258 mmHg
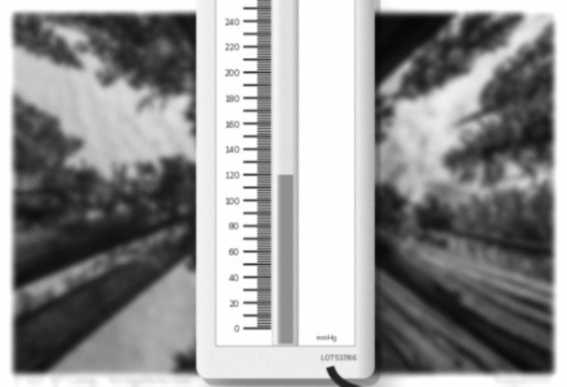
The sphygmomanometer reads 120 mmHg
